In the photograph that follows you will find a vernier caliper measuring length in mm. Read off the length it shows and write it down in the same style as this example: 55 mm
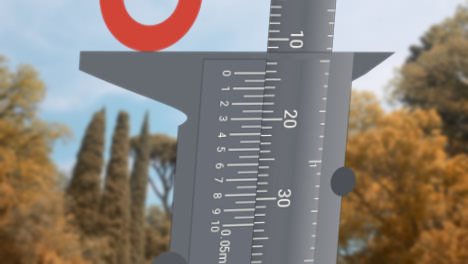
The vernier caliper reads 14.2 mm
